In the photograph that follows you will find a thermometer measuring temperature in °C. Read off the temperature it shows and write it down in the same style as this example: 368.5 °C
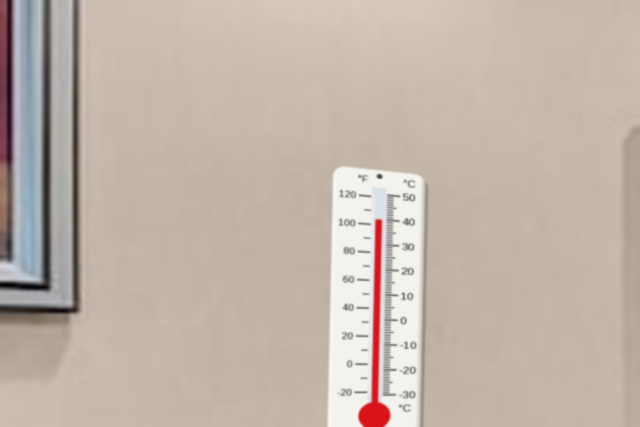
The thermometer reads 40 °C
